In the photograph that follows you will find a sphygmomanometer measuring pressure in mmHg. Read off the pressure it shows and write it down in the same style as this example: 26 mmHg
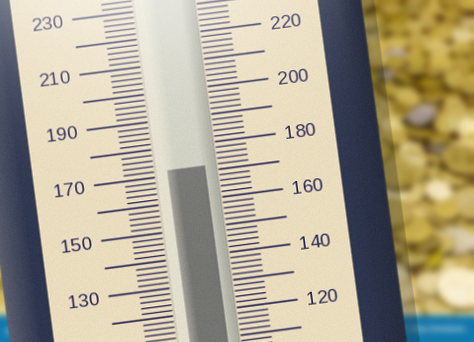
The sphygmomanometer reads 172 mmHg
